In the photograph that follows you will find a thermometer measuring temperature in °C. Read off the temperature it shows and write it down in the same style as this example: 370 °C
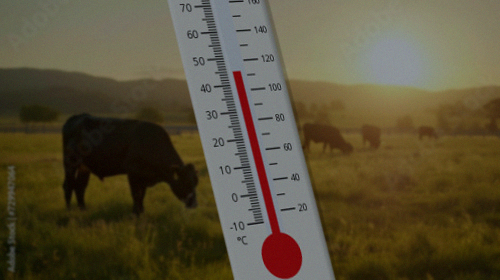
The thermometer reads 45 °C
